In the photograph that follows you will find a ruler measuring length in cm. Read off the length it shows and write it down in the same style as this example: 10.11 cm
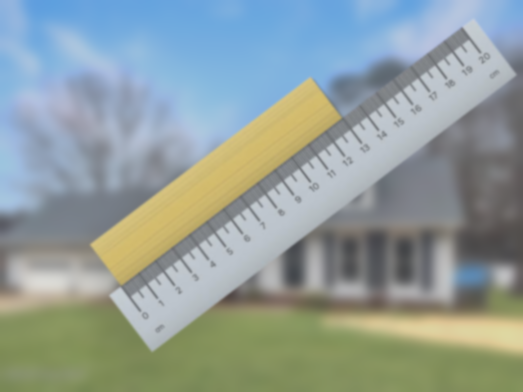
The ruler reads 13 cm
